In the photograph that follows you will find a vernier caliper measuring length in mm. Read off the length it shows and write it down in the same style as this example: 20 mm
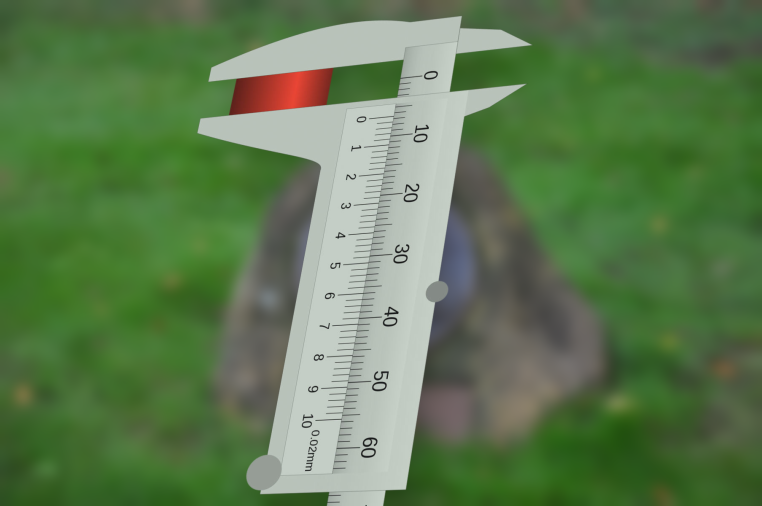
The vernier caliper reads 6.6 mm
